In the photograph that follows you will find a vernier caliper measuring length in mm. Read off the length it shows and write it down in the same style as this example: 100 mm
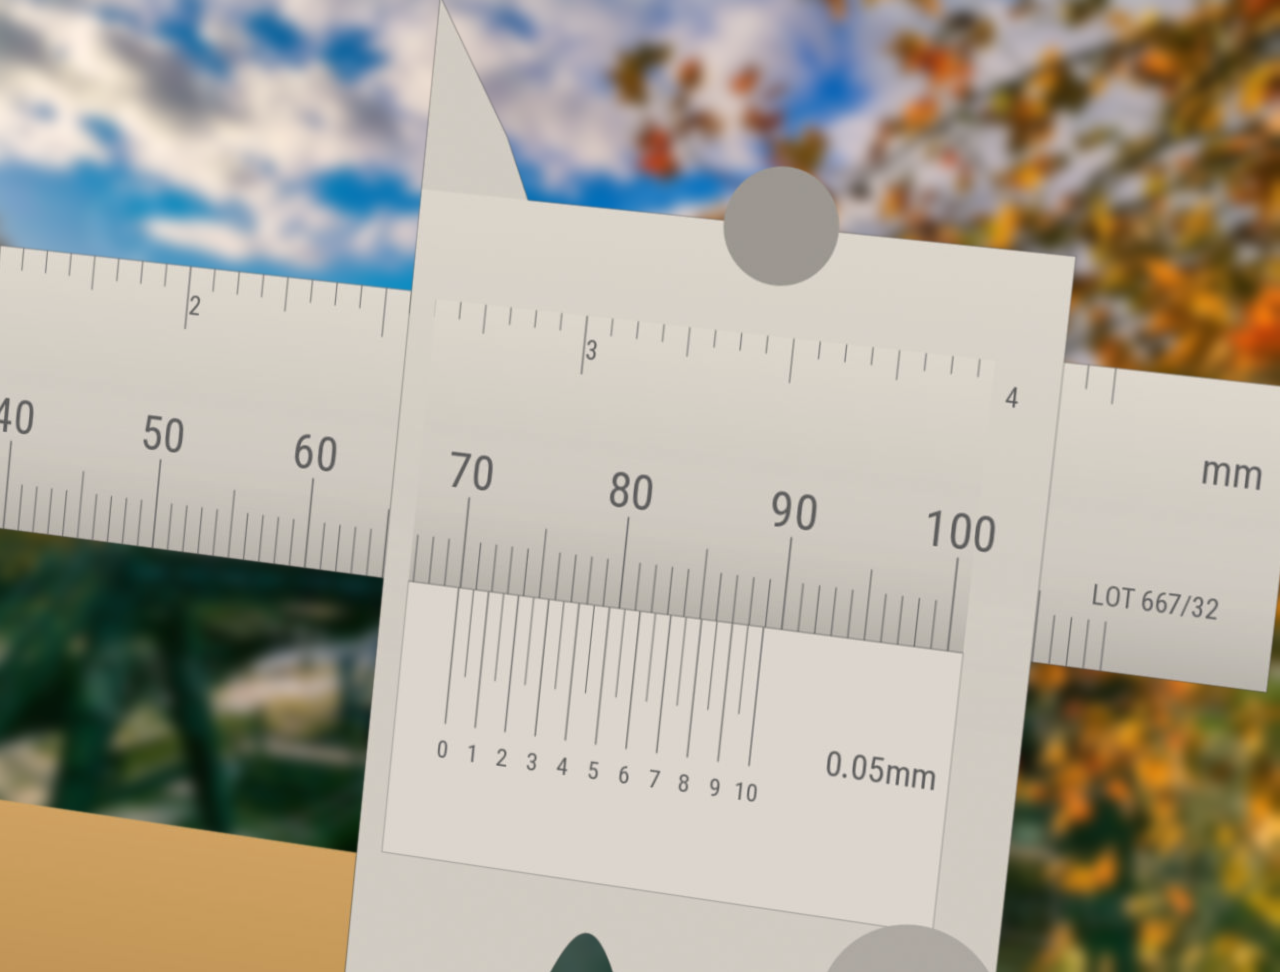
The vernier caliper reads 69.9 mm
